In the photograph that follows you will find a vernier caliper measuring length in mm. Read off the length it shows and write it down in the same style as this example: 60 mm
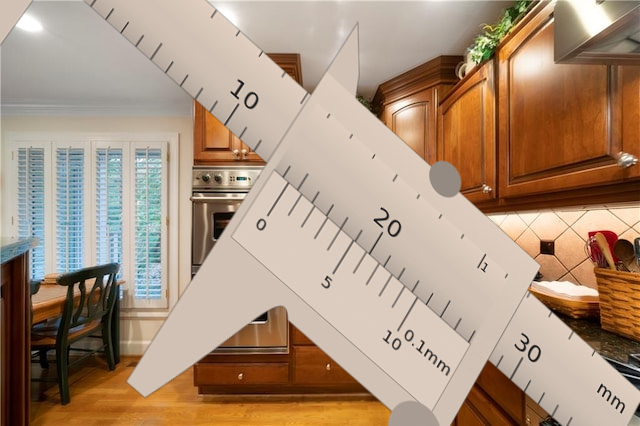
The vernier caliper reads 14.4 mm
